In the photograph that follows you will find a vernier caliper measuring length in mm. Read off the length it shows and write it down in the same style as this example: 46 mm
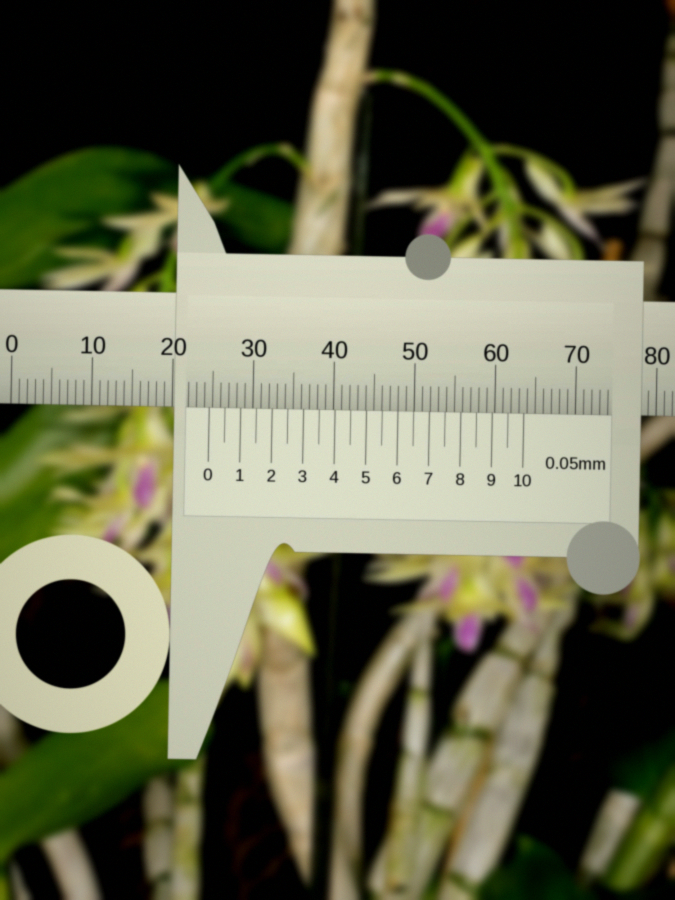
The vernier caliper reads 24.6 mm
